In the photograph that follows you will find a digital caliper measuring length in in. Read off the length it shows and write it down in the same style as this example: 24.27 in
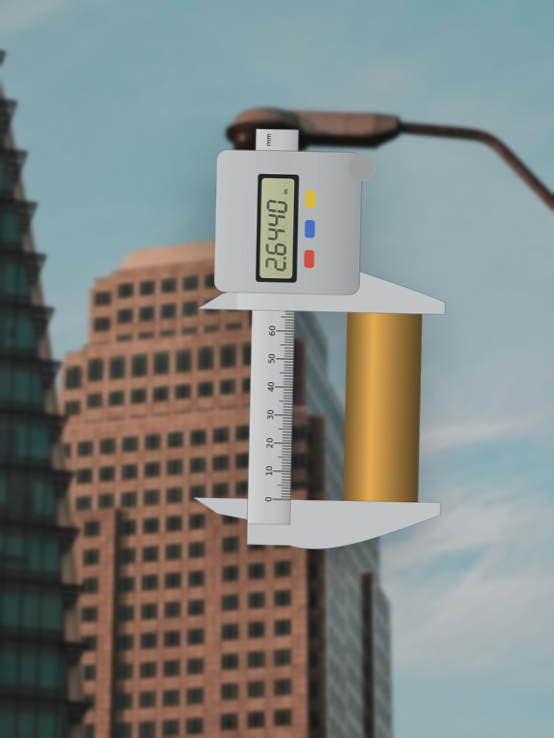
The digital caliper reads 2.6440 in
